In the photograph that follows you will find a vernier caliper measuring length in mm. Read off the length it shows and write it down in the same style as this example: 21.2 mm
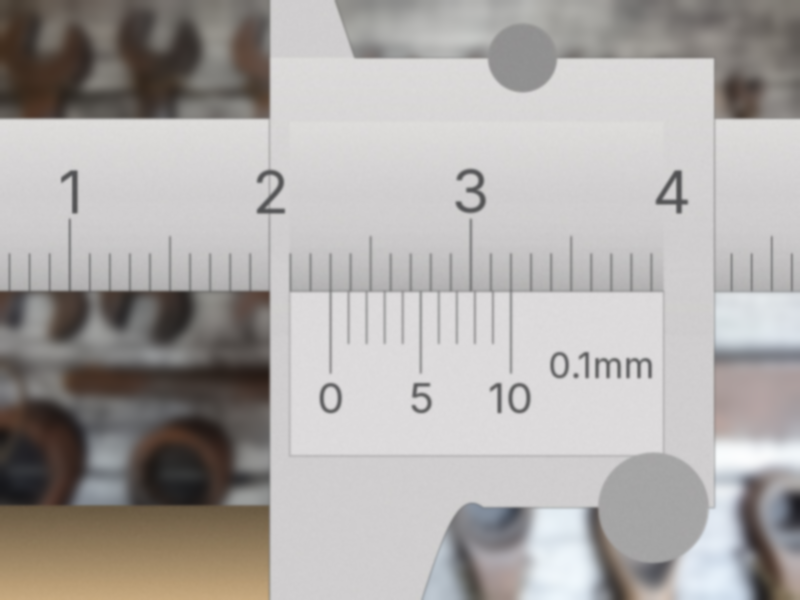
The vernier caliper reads 23.0 mm
